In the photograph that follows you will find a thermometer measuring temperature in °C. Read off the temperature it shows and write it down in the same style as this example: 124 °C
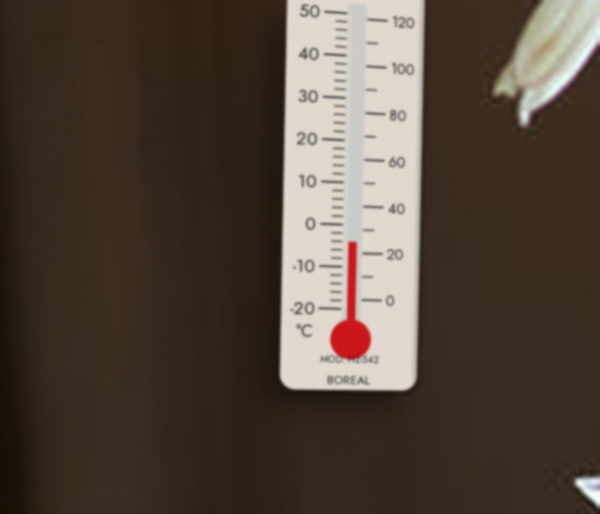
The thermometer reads -4 °C
